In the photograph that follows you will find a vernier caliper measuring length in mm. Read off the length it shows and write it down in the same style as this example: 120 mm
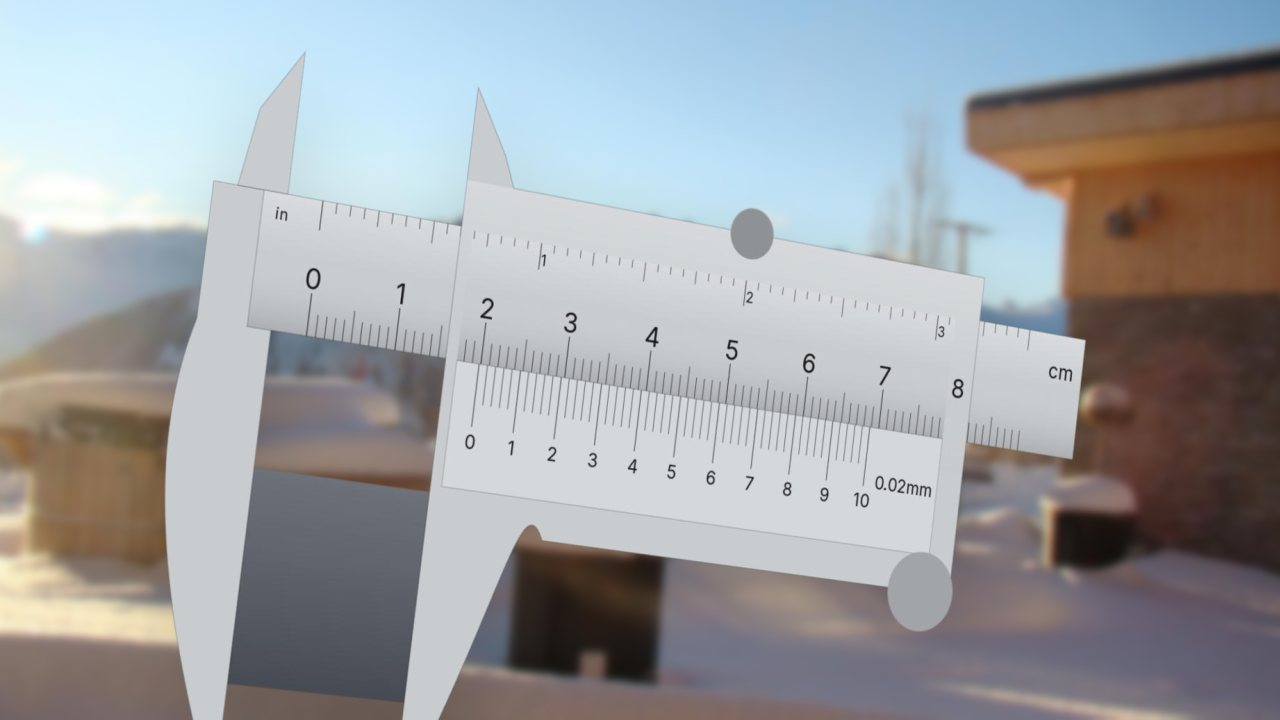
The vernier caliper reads 19.8 mm
